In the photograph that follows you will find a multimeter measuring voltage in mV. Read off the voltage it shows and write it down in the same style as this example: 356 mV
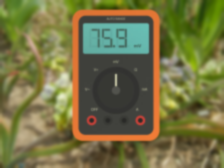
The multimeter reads 75.9 mV
